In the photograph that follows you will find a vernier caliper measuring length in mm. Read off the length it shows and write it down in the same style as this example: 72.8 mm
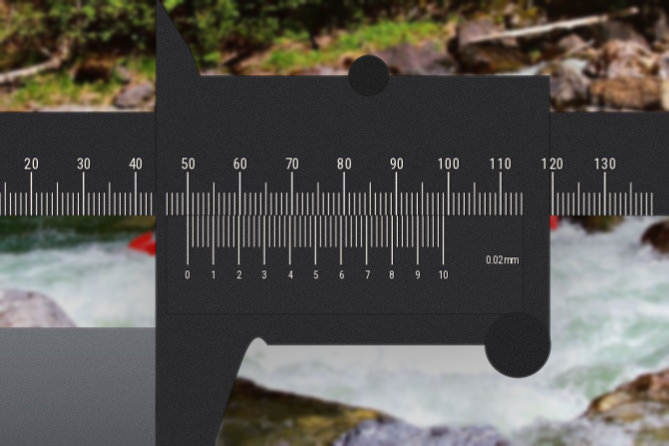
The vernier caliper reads 50.0 mm
